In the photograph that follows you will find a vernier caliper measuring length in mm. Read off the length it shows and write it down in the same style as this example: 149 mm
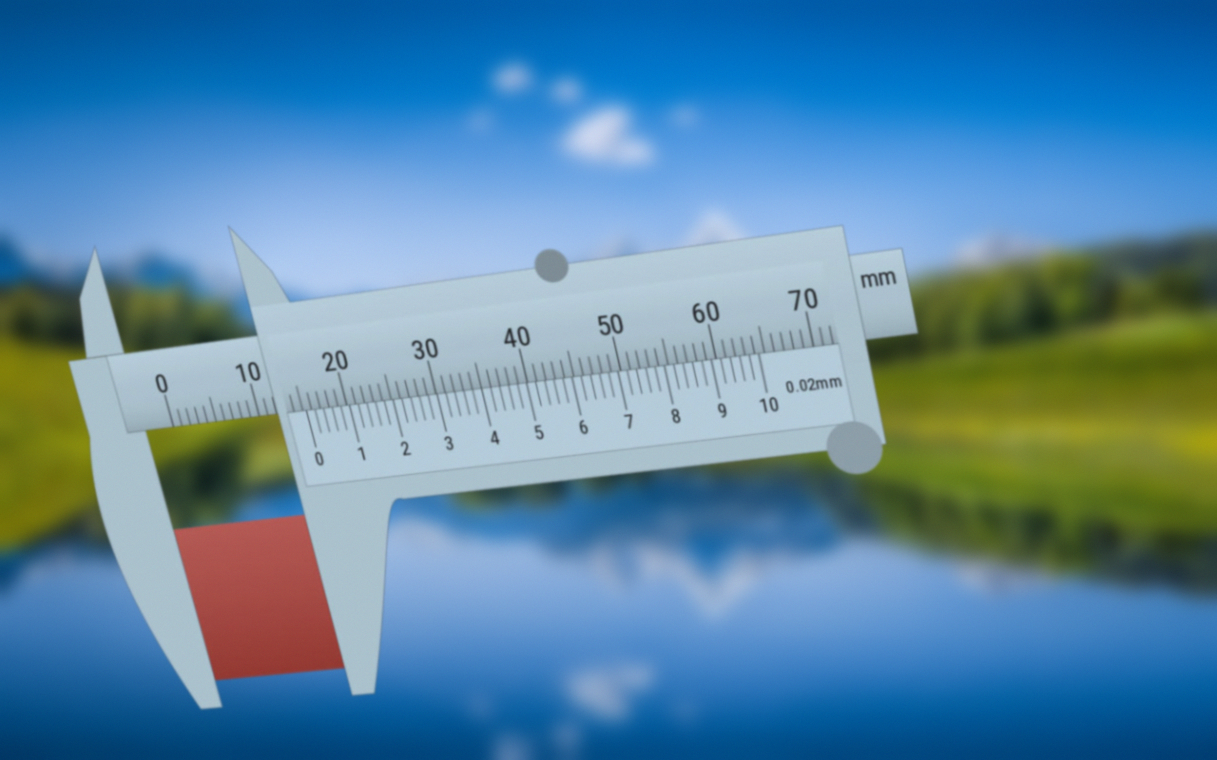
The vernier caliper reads 15.4 mm
